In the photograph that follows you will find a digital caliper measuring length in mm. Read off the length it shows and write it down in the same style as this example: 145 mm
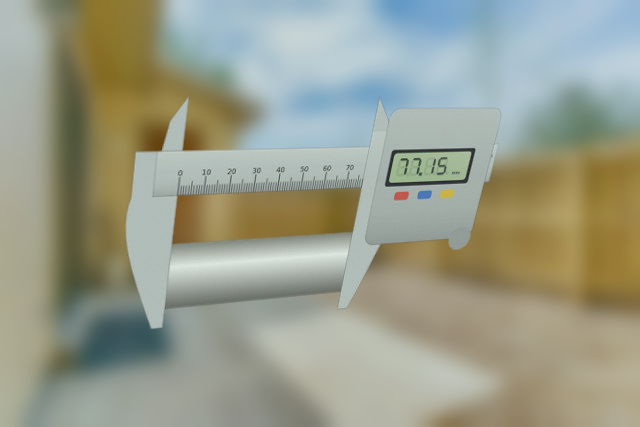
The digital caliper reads 77.15 mm
